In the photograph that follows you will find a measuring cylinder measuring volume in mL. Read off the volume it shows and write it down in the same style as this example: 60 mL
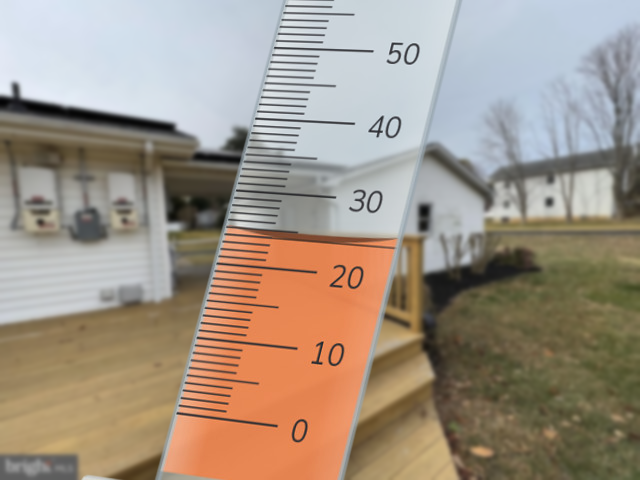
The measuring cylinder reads 24 mL
